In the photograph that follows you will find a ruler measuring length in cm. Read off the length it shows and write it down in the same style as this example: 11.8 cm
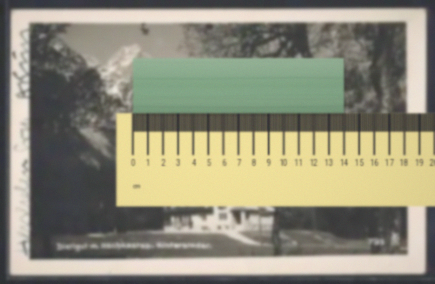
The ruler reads 14 cm
